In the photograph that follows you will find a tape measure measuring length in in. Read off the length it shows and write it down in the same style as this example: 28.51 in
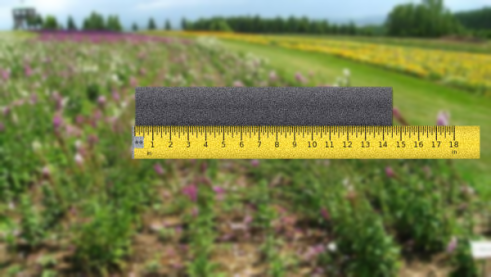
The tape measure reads 14.5 in
